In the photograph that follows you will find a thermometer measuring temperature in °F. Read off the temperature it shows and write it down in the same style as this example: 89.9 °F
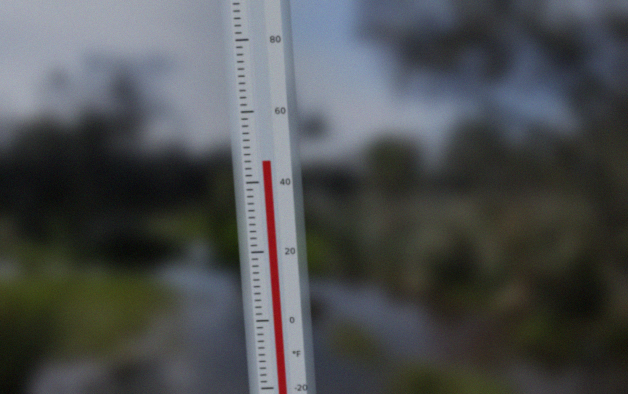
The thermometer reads 46 °F
